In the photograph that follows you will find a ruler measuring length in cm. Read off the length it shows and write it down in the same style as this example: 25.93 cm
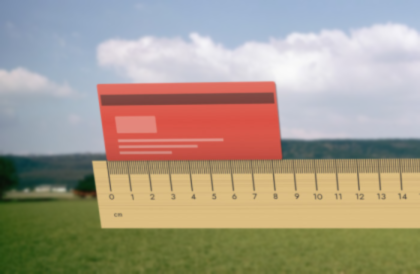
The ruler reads 8.5 cm
